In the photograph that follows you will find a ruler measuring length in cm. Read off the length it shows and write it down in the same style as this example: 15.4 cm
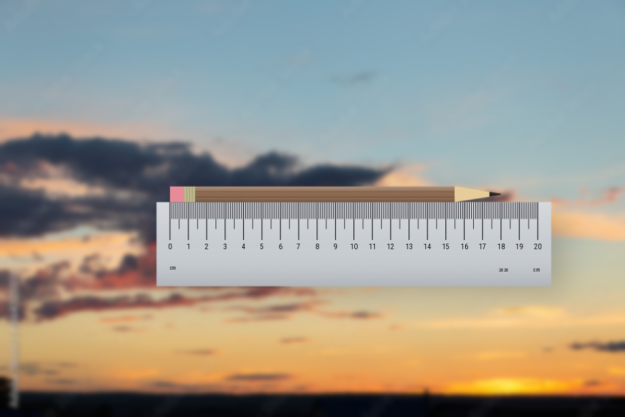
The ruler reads 18 cm
